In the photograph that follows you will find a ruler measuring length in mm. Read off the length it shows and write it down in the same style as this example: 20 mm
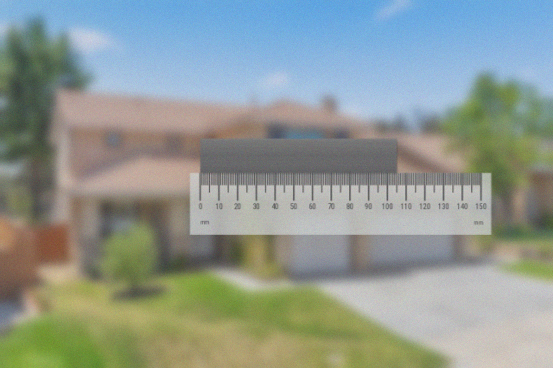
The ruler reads 105 mm
